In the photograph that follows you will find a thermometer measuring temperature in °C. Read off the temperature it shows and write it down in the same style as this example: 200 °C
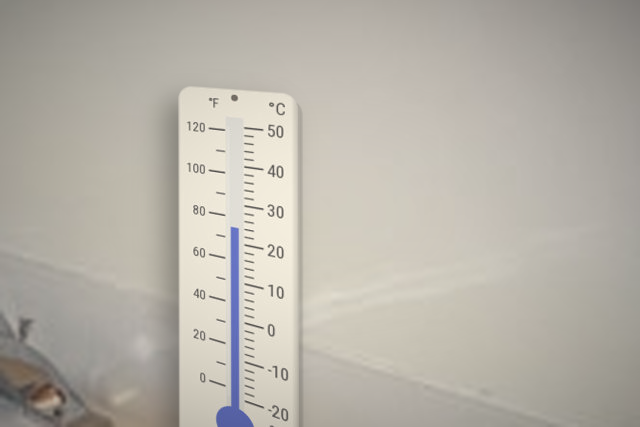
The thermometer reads 24 °C
